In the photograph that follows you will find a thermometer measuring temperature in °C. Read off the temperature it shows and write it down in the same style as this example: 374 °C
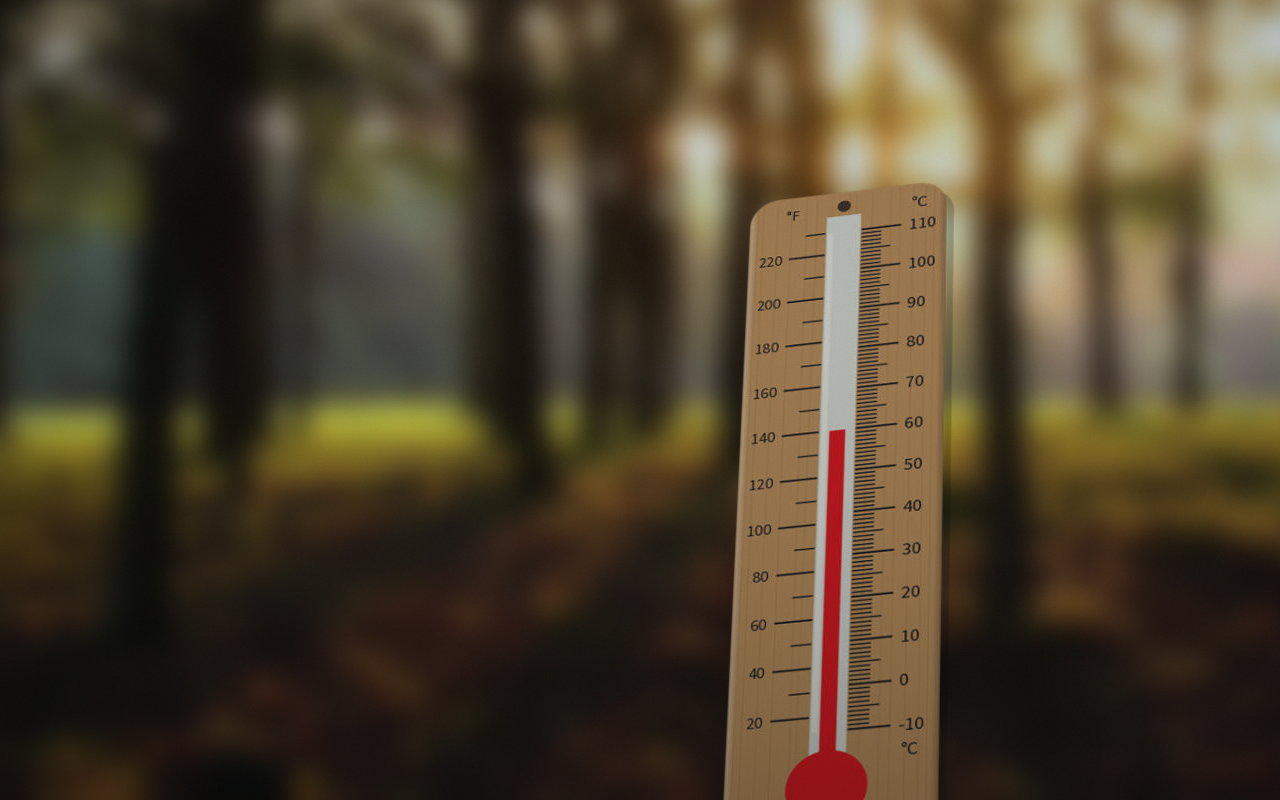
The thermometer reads 60 °C
